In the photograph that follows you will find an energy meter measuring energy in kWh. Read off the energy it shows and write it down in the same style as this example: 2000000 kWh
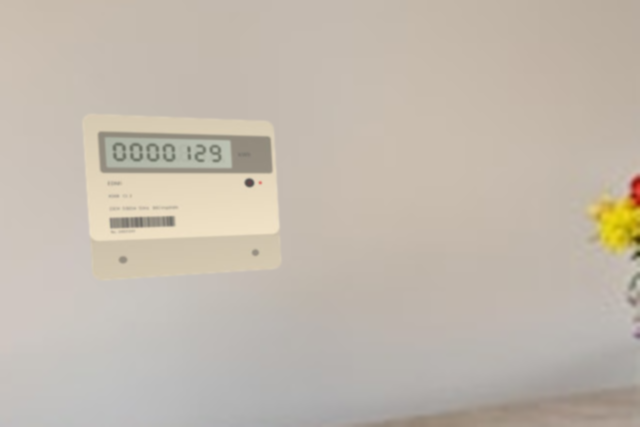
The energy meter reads 129 kWh
